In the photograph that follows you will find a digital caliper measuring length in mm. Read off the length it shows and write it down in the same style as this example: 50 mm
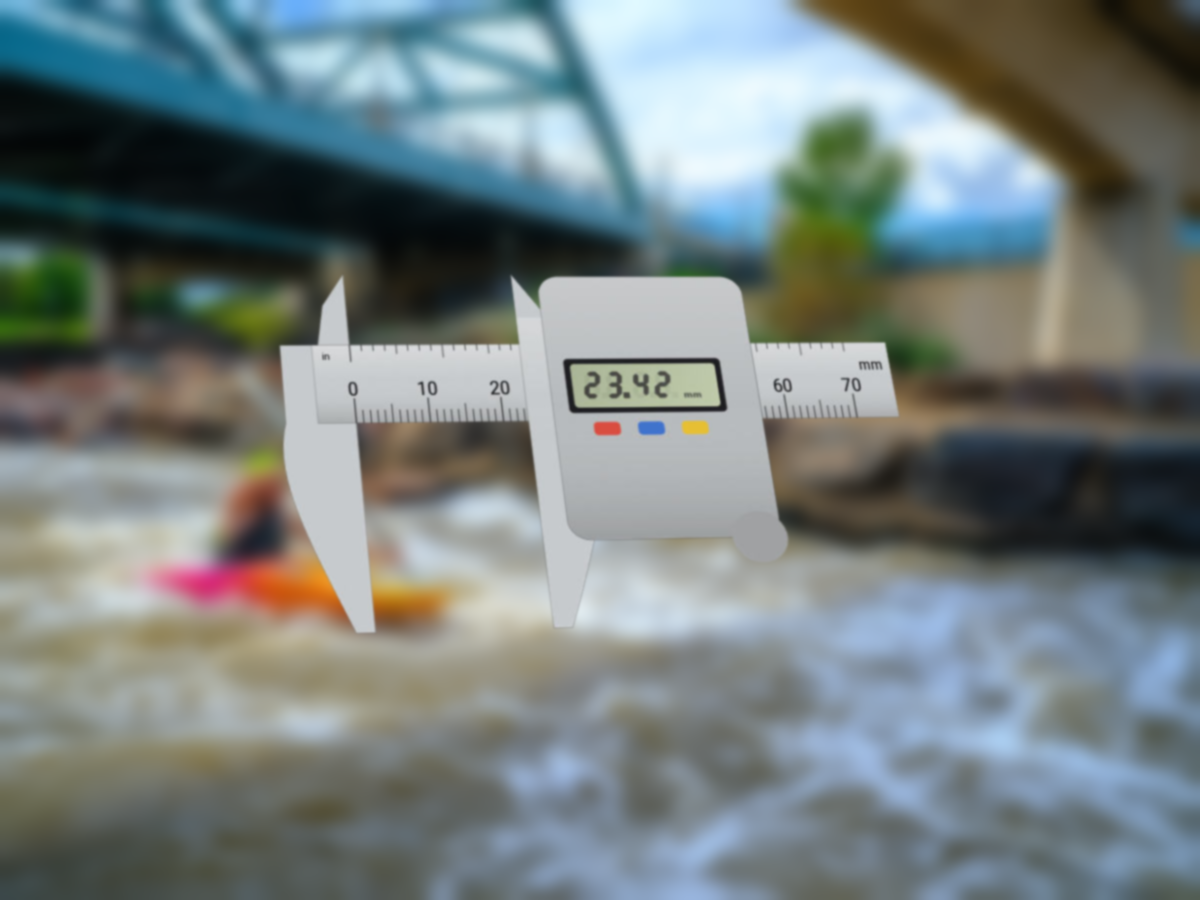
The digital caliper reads 23.42 mm
